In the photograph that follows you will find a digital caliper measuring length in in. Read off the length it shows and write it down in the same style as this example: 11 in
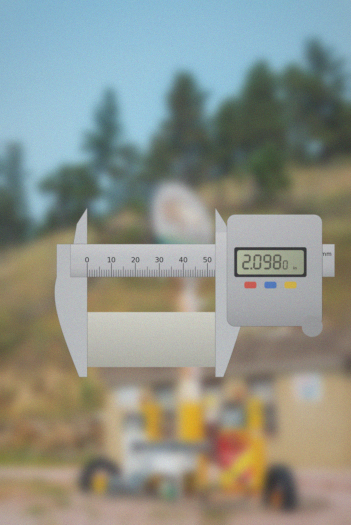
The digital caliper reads 2.0980 in
